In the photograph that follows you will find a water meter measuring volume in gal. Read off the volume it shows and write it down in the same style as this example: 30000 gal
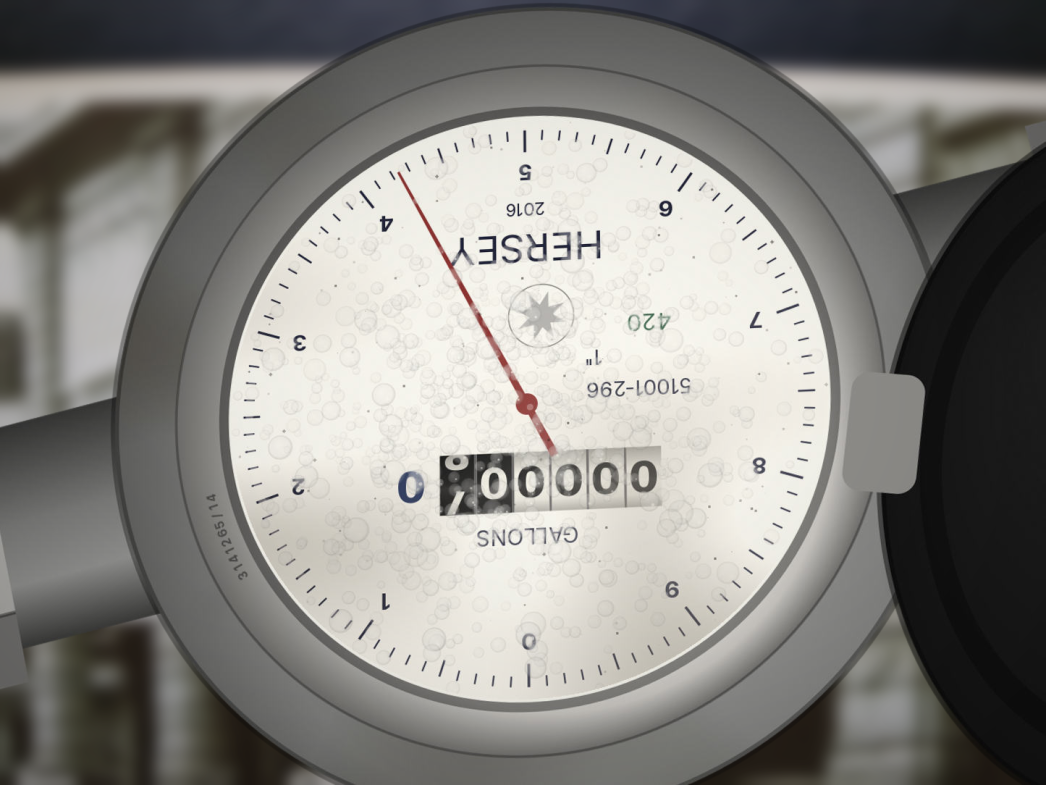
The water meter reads 74.2 gal
